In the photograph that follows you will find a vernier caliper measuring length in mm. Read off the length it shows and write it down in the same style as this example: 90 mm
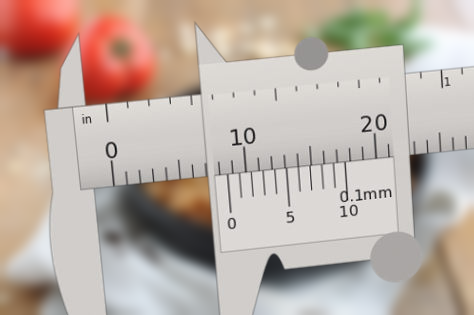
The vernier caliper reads 8.6 mm
